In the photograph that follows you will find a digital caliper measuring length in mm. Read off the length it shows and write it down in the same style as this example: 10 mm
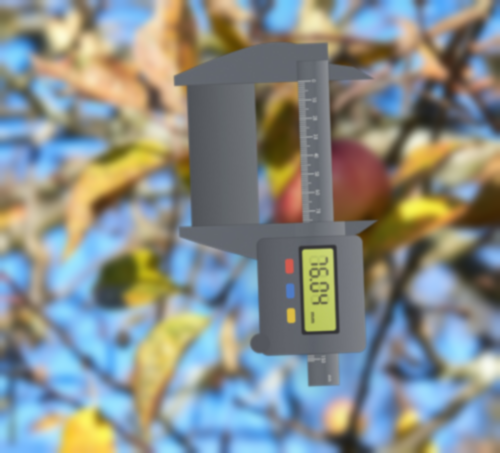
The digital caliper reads 76.04 mm
